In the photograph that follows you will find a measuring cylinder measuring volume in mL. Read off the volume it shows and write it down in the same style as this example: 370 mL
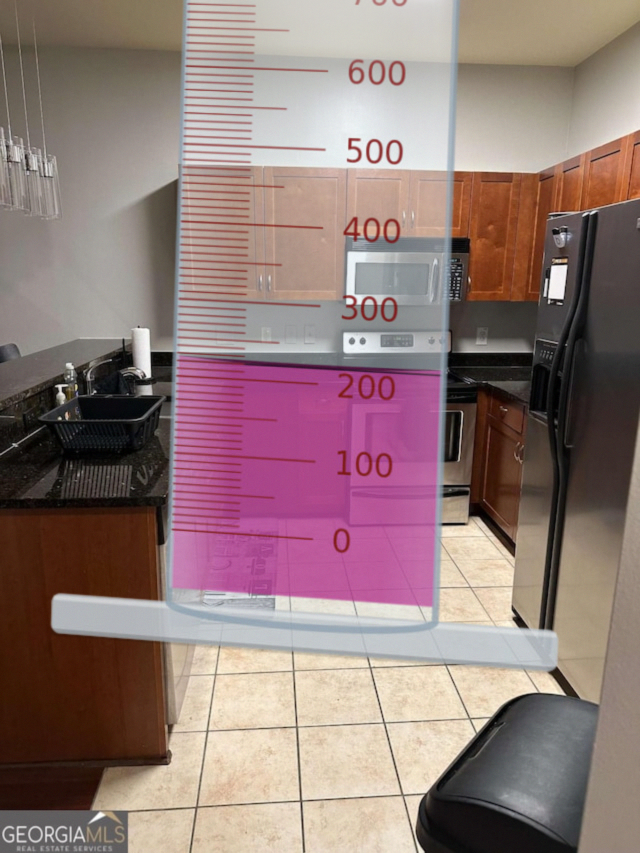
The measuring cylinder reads 220 mL
